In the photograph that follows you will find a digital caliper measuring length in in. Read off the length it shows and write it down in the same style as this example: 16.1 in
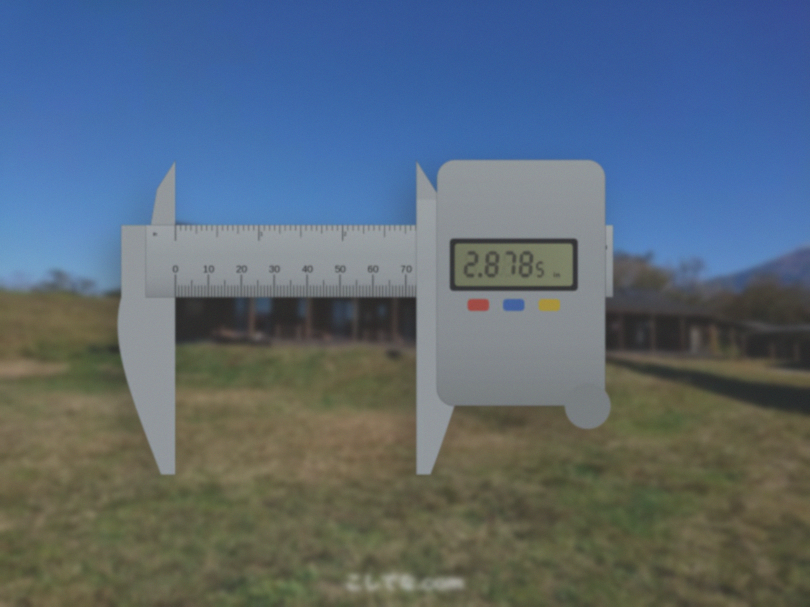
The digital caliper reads 2.8785 in
